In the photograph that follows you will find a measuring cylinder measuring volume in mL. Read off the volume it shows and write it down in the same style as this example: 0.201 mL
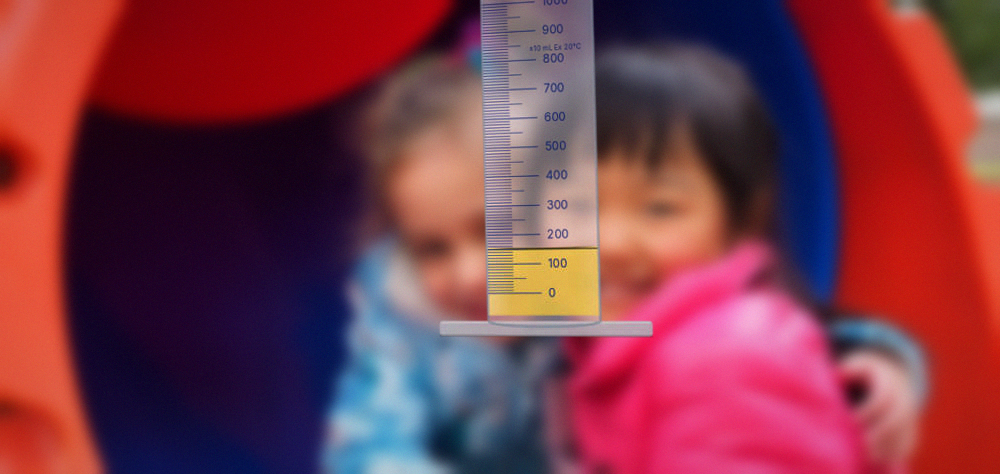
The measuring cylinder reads 150 mL
